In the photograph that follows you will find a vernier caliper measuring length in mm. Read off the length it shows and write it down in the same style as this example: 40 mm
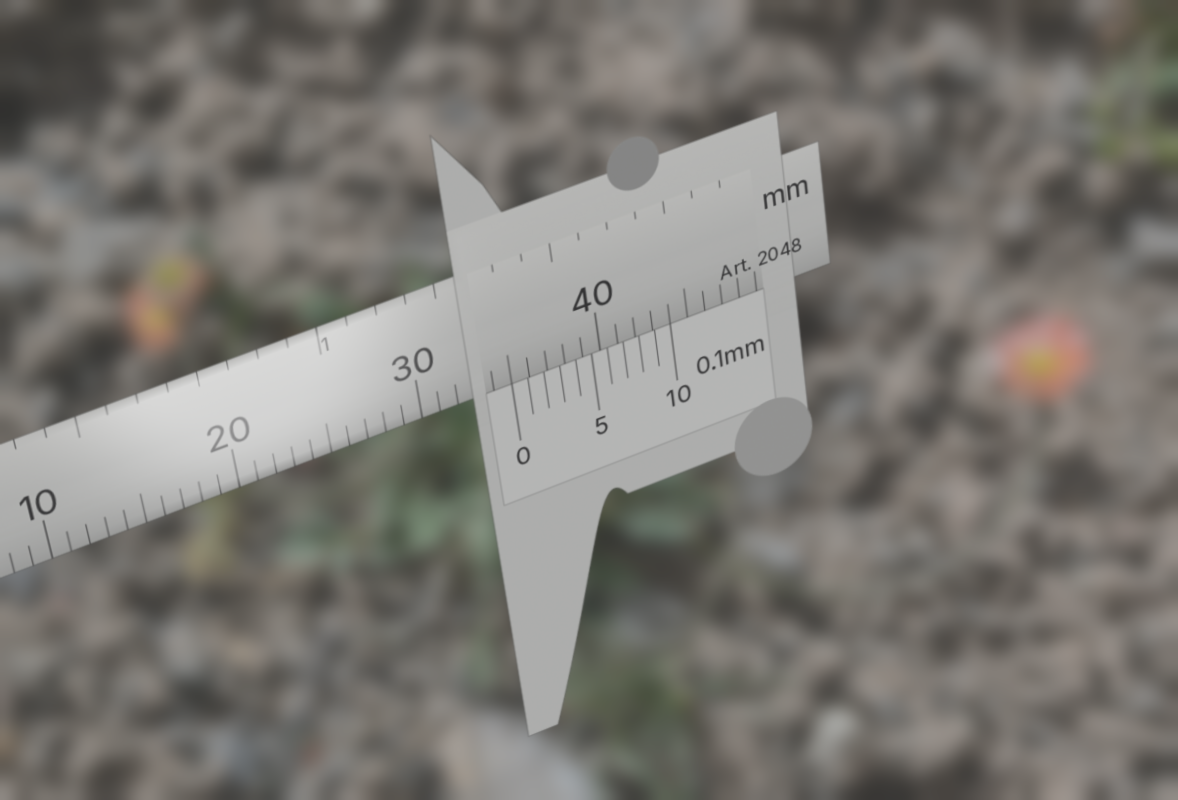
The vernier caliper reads 35.0 mm
